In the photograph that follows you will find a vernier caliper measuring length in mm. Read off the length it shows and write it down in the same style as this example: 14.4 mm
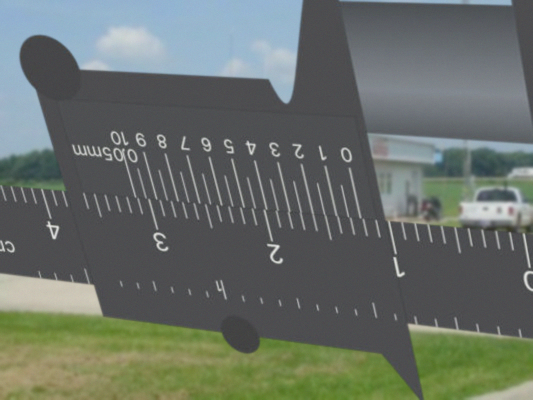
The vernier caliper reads 12.2 mm
